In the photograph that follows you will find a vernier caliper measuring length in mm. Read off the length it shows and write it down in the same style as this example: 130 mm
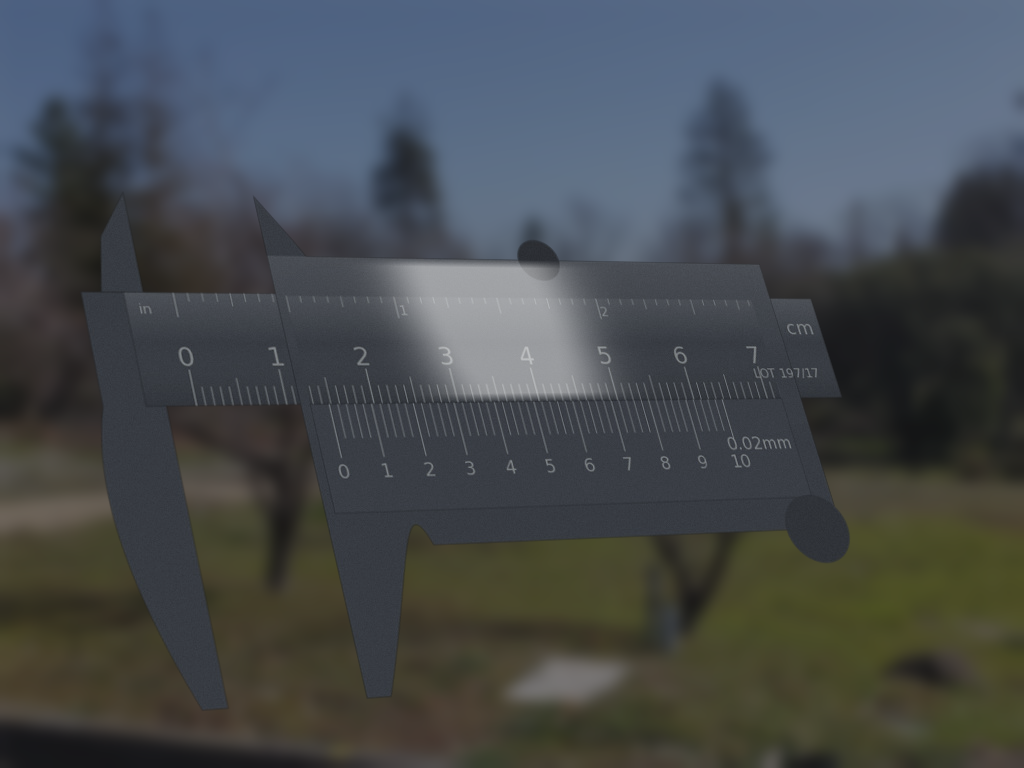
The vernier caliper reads 14.8 mm
